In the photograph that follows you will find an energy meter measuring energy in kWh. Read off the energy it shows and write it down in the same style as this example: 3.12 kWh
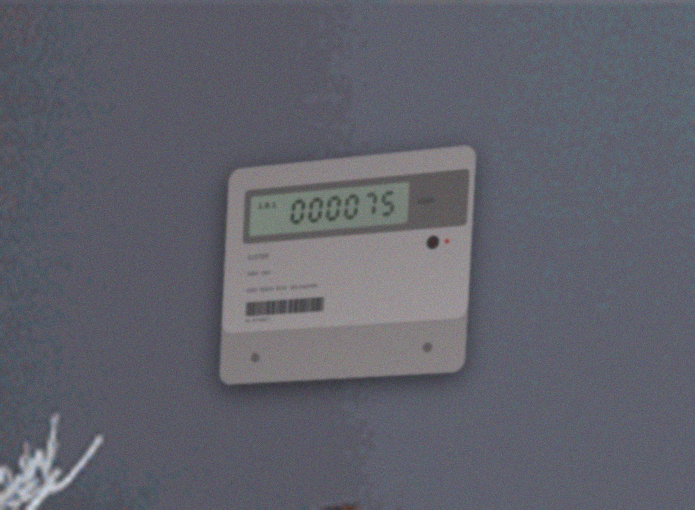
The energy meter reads 75 kWh
